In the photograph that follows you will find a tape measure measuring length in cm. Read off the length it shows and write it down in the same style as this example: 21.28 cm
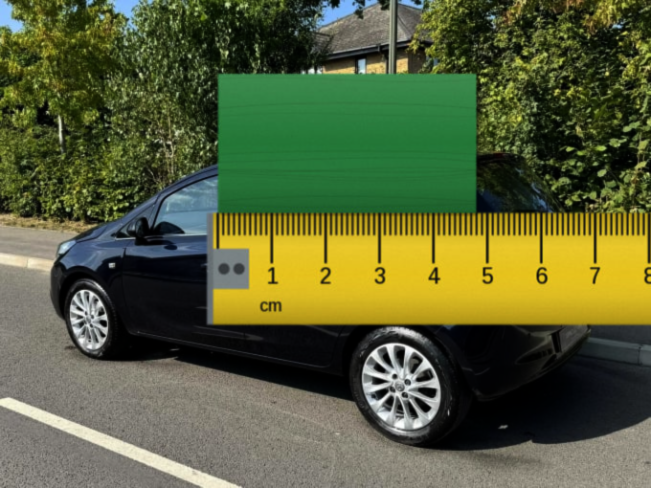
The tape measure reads 4.8 cm
